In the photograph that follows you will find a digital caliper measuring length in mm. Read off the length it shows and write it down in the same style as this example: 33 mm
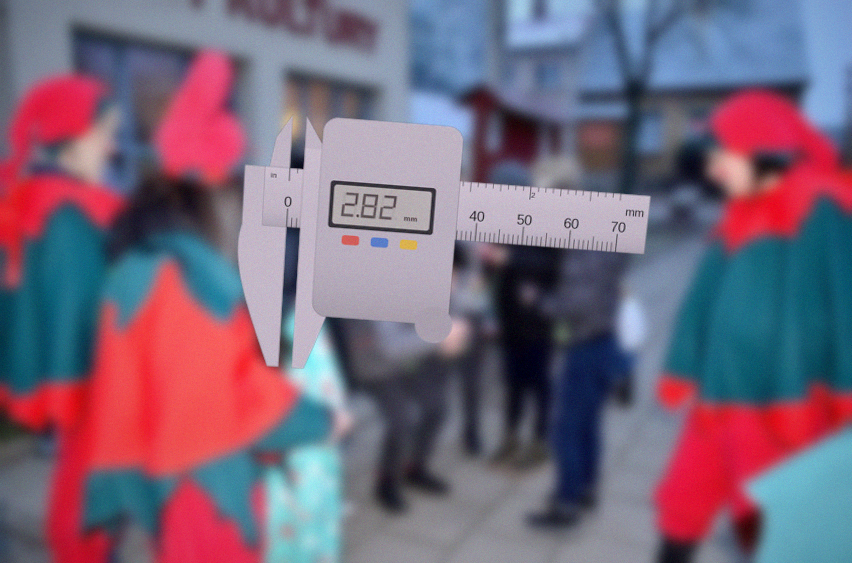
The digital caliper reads 2.82 mm
